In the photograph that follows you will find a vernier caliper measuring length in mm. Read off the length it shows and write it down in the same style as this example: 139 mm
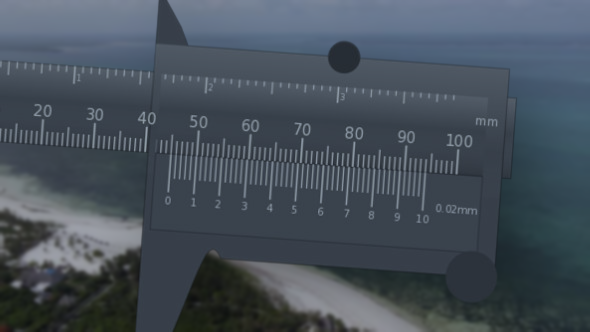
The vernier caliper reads 45.0 mm
